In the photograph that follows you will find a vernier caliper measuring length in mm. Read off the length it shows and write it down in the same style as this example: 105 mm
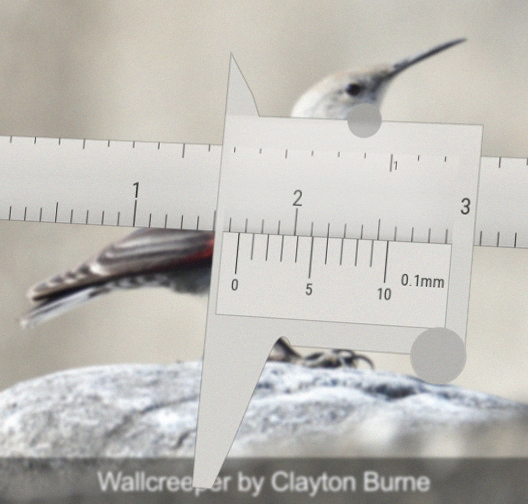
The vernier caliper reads 16.6 mm
